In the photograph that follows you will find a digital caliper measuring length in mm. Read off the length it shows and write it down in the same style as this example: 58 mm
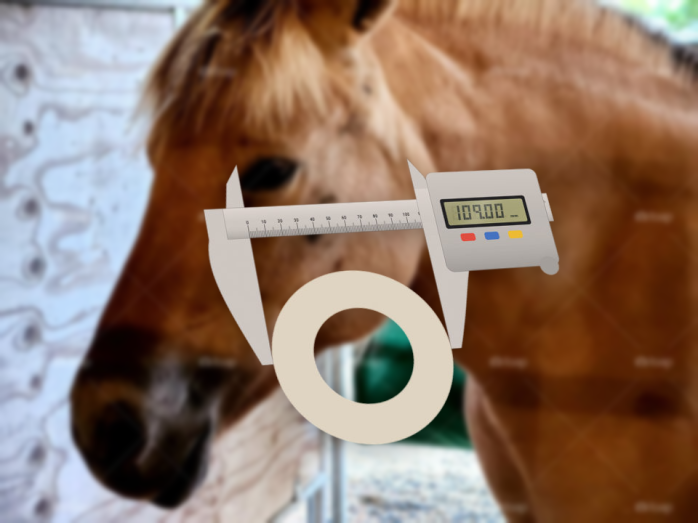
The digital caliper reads 109.00 mm
